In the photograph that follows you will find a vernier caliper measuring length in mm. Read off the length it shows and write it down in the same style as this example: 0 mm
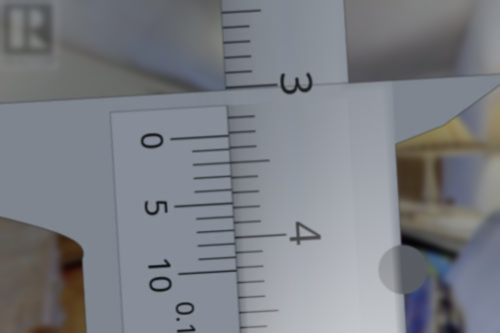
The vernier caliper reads 33.2 mm
